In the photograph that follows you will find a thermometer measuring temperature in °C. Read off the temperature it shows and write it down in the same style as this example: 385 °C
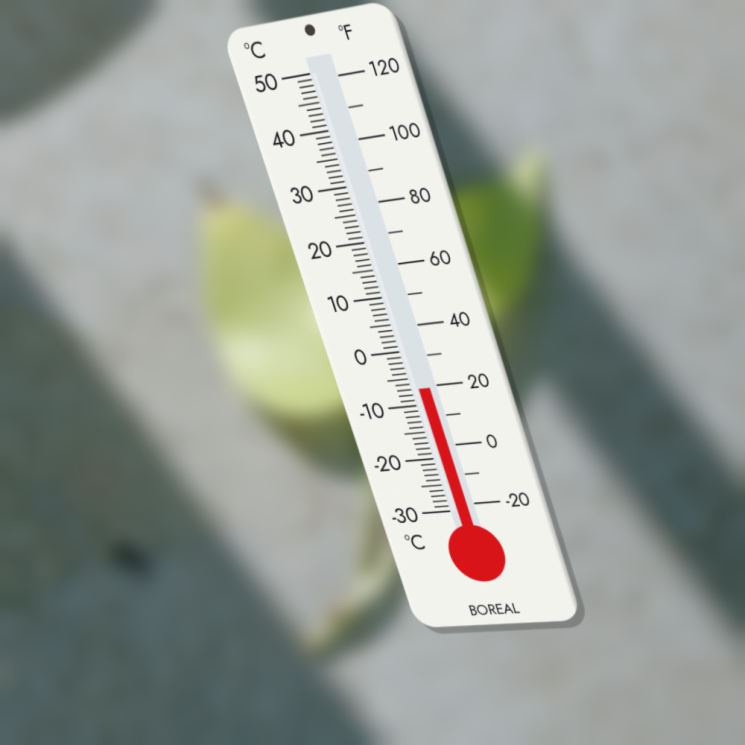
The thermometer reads -7 °C
